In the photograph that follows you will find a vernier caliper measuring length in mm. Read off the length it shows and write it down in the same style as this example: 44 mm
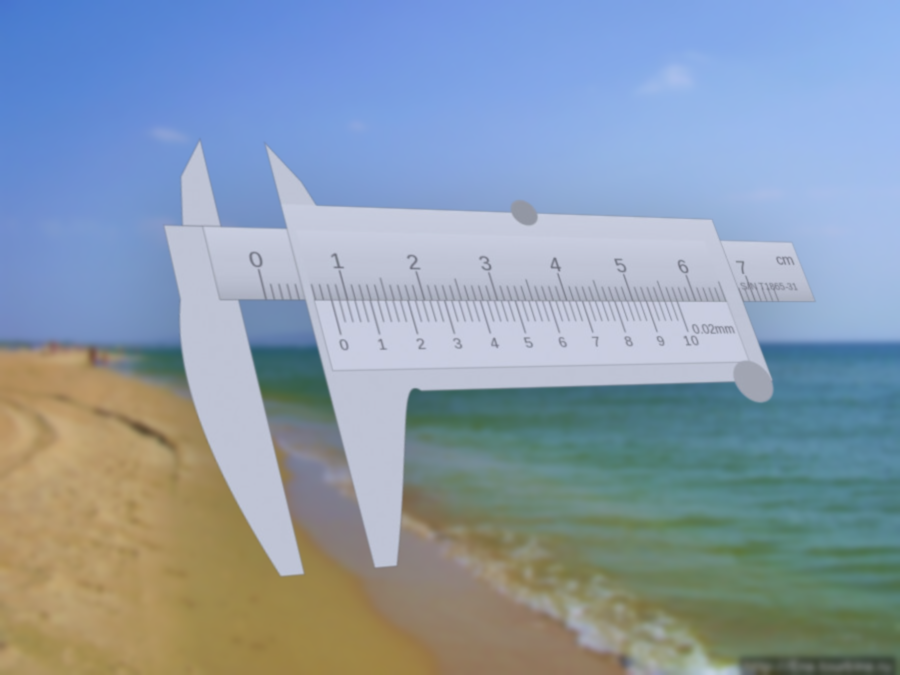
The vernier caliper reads 8.0 mm
